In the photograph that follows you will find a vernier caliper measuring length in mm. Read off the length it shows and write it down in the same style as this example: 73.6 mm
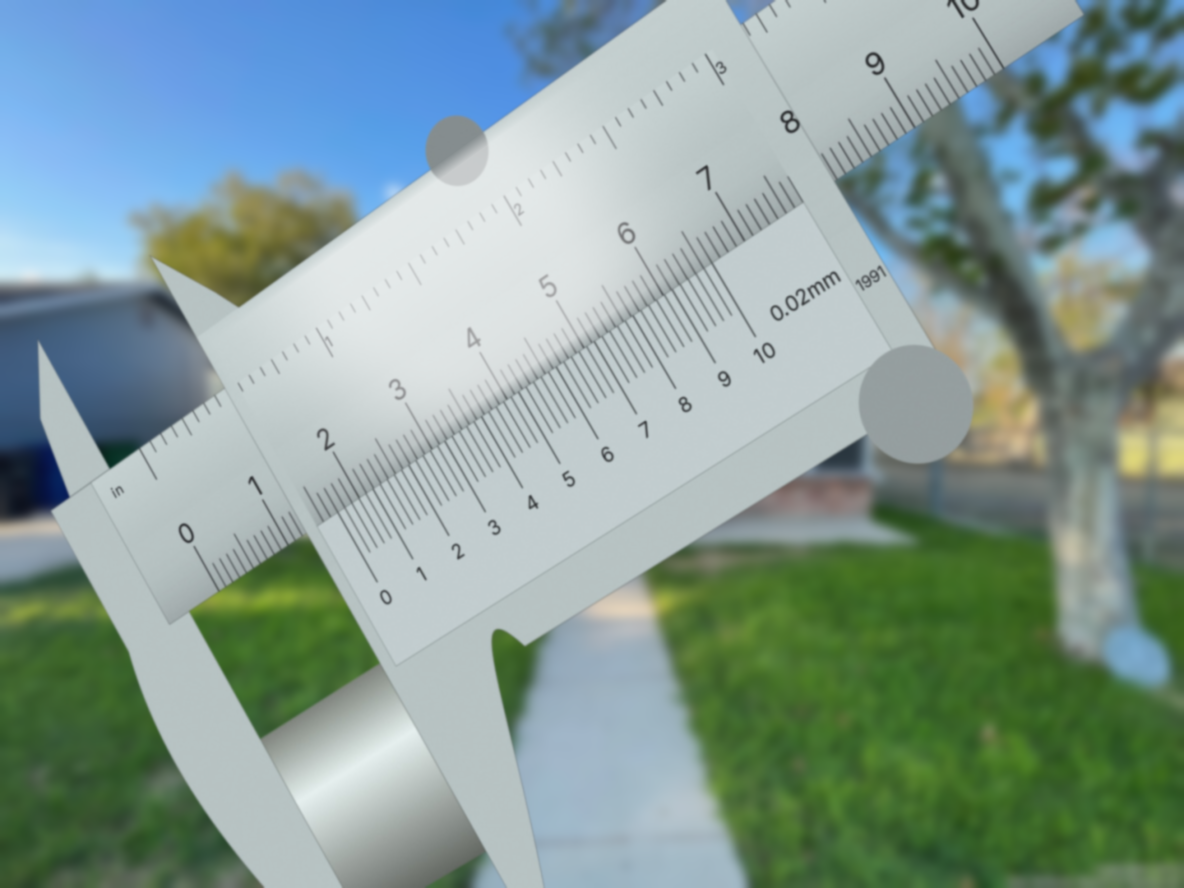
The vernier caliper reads 17.0 mm
